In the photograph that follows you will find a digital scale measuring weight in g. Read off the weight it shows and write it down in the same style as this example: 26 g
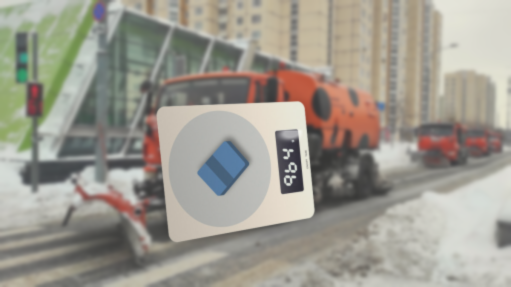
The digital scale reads 964 g
